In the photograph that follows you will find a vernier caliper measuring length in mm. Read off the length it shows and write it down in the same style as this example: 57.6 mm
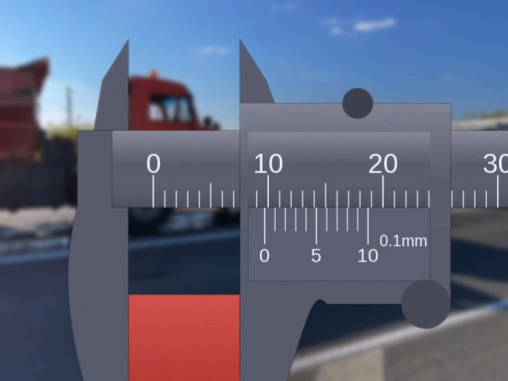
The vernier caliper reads 9.7 mm
